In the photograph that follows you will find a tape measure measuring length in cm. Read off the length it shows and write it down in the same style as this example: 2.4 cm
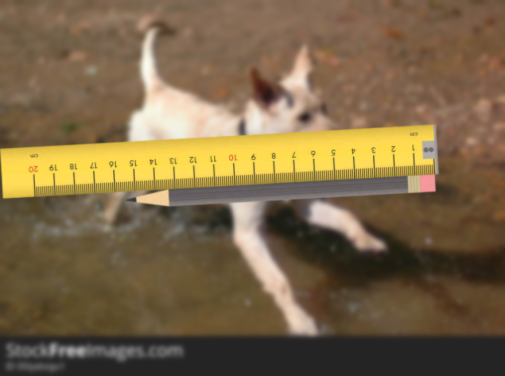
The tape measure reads 15.5 cm
